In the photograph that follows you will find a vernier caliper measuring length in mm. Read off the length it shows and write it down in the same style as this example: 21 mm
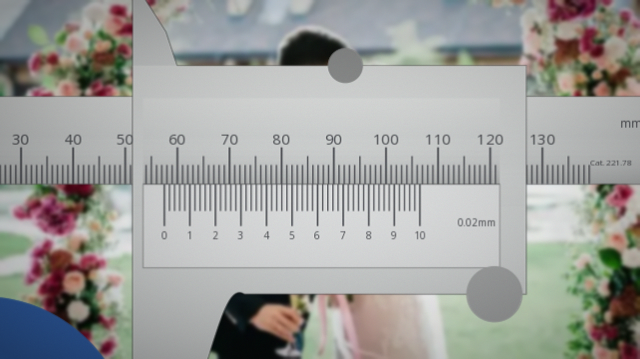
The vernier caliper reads 57.5 mm
